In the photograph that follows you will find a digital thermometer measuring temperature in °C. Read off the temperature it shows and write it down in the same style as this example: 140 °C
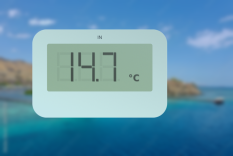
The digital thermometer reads 14.7 °C
